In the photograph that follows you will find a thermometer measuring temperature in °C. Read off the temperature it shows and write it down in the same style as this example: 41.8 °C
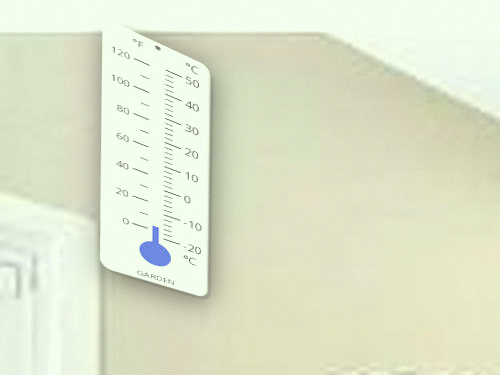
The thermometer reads -16 °C
